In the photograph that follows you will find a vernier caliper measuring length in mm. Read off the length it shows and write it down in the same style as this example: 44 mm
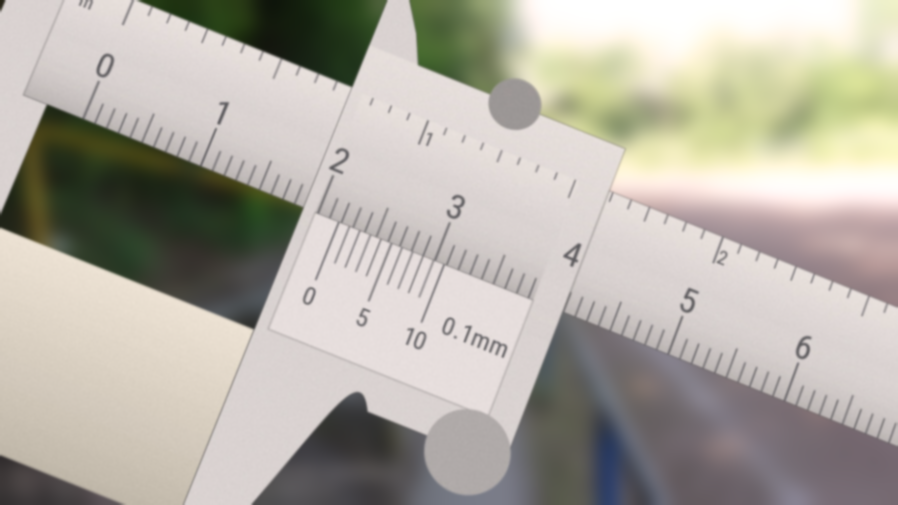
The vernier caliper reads 21.8 mm
